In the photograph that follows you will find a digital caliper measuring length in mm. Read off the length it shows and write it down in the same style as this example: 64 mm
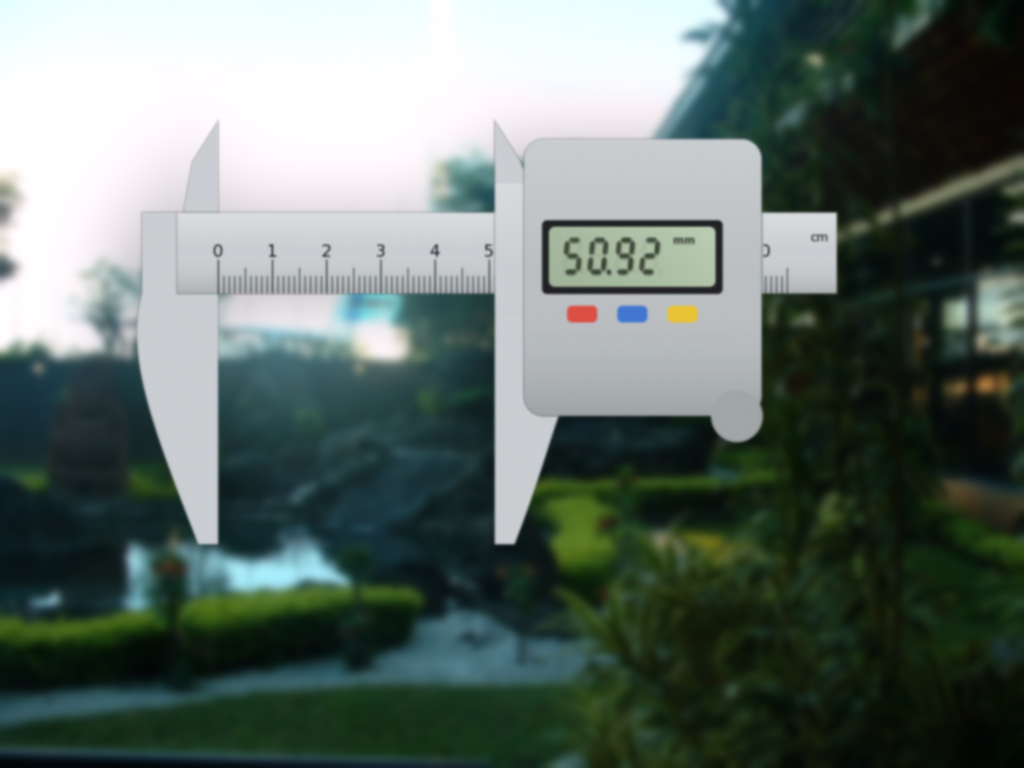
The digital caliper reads 50.92 mm
